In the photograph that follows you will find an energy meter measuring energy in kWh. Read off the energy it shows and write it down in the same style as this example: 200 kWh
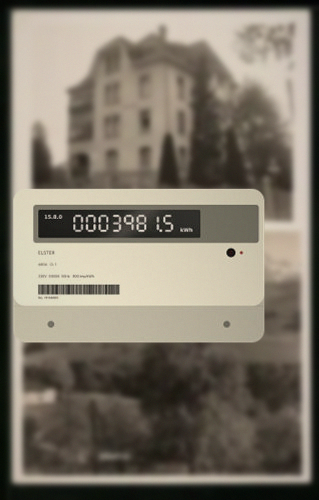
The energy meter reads 3981.5 kWh
